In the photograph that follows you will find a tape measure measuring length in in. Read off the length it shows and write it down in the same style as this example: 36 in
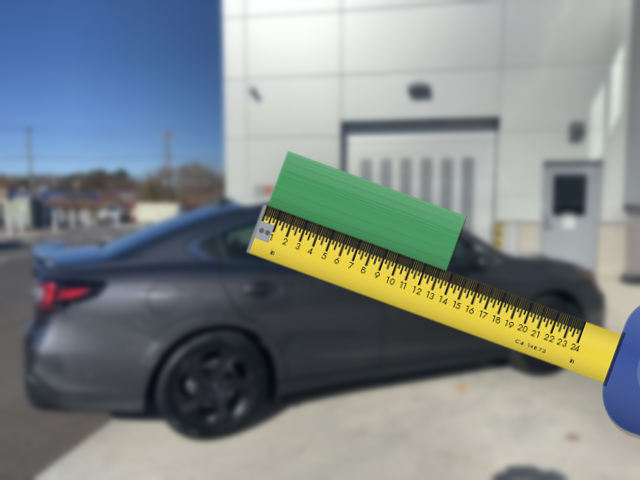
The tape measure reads 13.5 in
